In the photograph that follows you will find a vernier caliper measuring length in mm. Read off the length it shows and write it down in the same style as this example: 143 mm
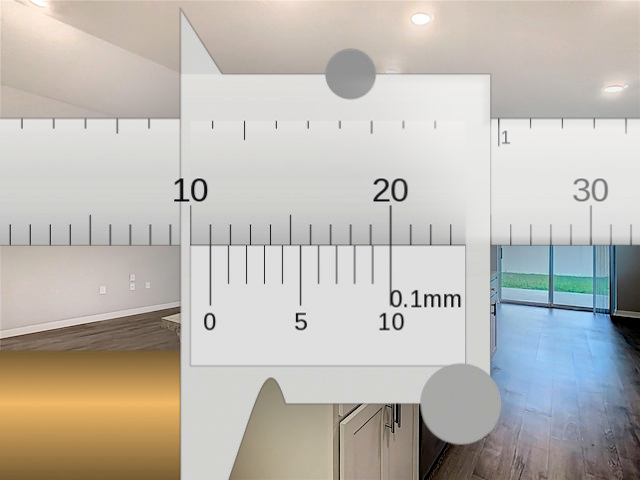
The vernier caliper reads 11.0 mm
